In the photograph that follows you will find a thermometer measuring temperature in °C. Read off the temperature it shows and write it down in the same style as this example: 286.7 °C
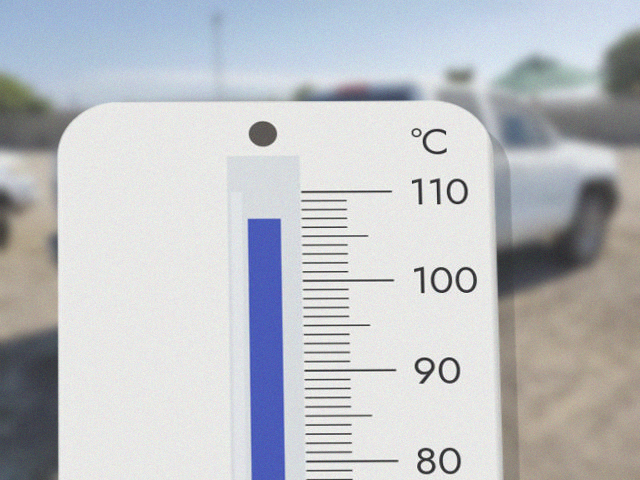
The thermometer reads 107 °C
